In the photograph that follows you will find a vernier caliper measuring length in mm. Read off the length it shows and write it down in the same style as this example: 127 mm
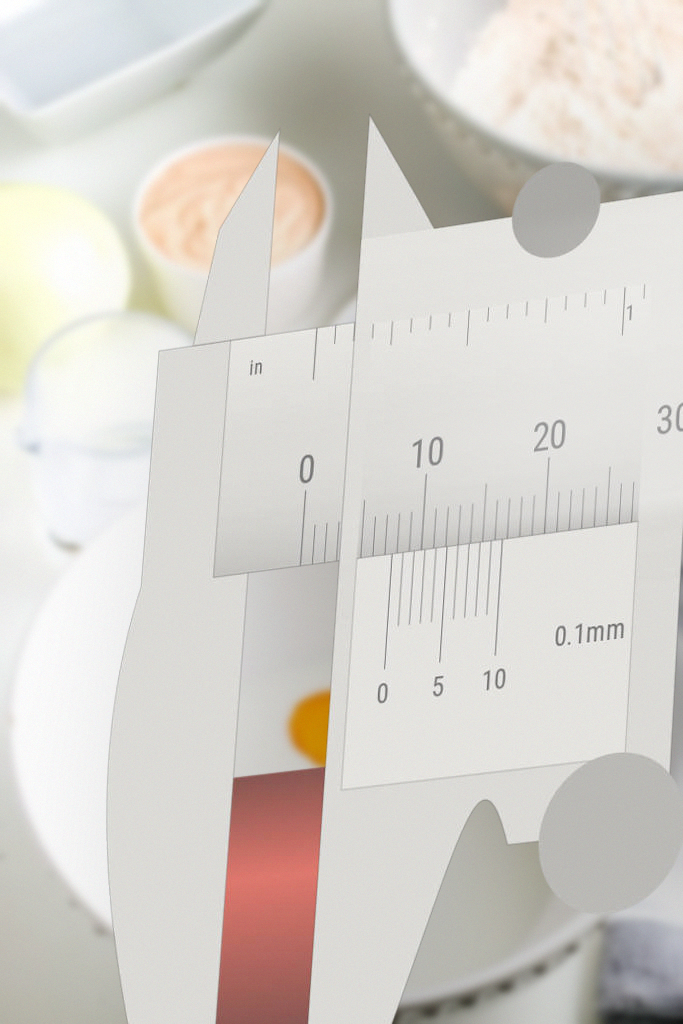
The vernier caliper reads 7.6 mm
